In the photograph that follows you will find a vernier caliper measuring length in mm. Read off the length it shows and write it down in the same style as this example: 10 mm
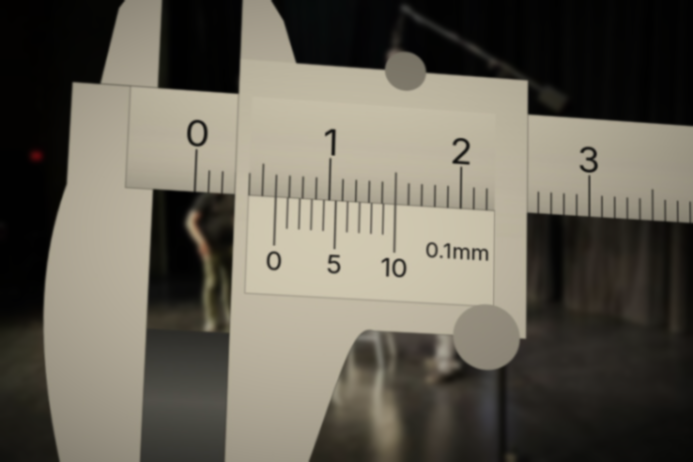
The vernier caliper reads 6.0 mm
